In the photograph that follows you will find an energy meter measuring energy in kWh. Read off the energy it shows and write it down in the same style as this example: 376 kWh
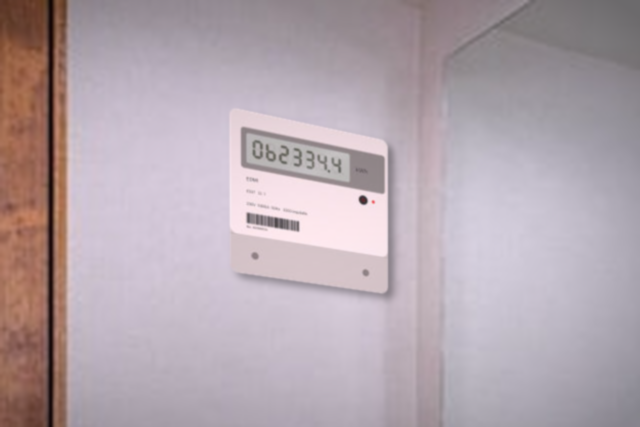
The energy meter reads 62334.4 kWh
